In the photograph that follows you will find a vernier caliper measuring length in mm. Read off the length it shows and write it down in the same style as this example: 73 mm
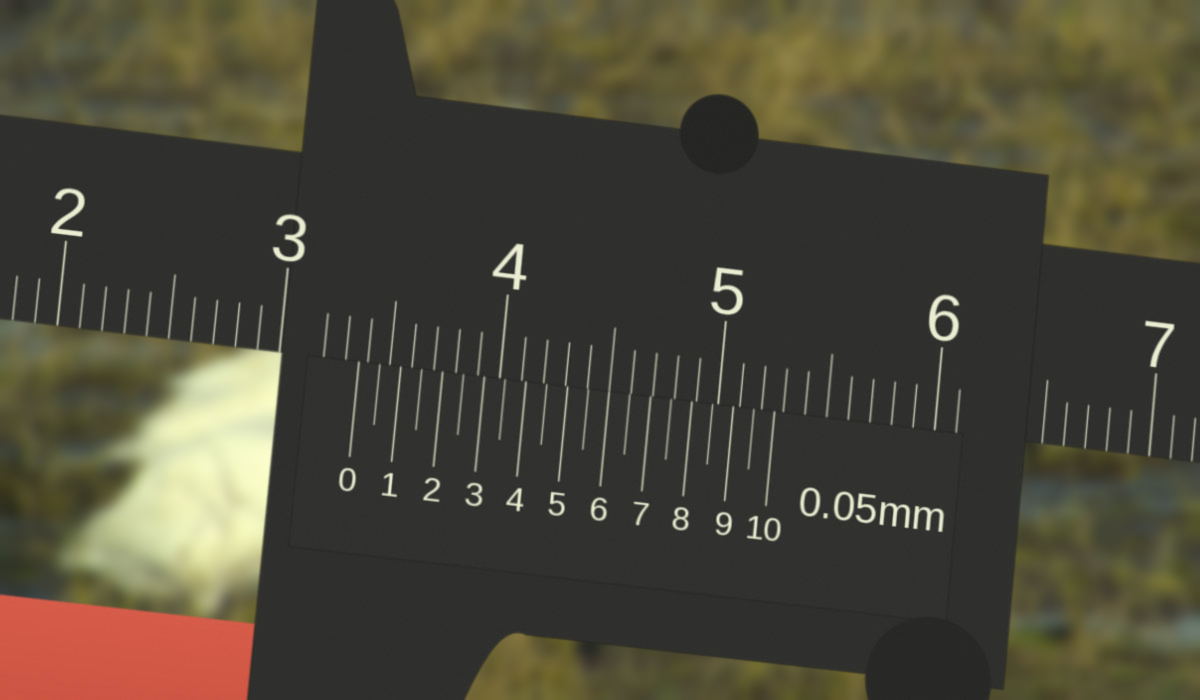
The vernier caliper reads 33.6 mm
